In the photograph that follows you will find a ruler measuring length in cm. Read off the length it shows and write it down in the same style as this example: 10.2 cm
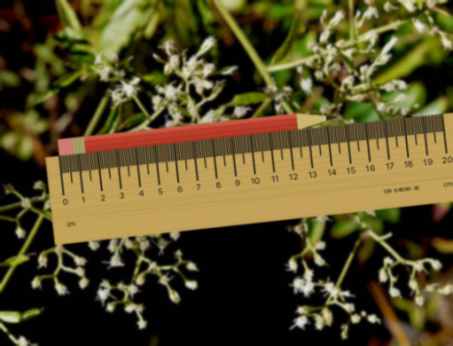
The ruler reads 14.5 cm
